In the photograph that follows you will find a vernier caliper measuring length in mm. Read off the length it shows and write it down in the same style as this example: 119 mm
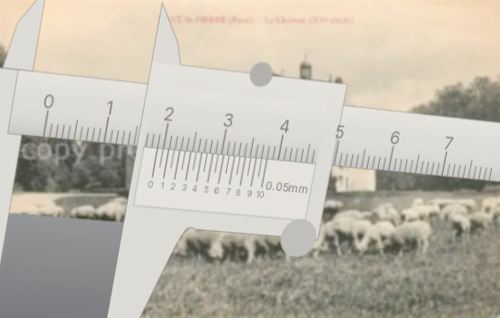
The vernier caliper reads 19.0 mm
